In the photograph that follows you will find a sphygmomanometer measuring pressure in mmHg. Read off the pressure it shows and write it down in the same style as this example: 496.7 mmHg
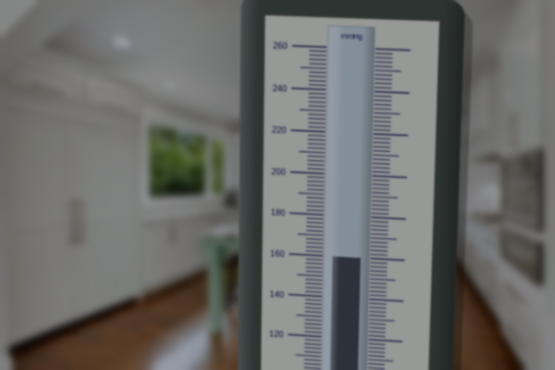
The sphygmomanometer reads 160 mmHg
